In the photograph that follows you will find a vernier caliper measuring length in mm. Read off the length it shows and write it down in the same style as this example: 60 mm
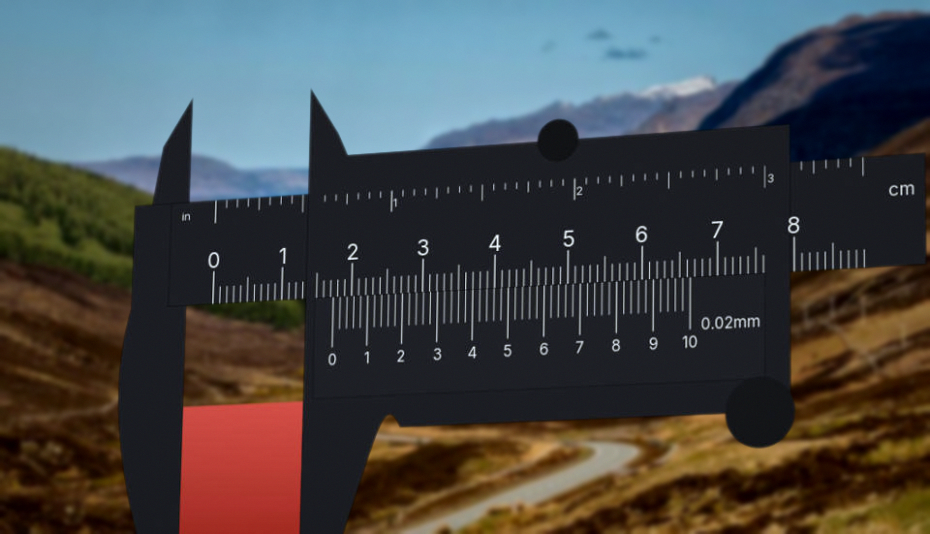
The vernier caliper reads 17.4 mm
